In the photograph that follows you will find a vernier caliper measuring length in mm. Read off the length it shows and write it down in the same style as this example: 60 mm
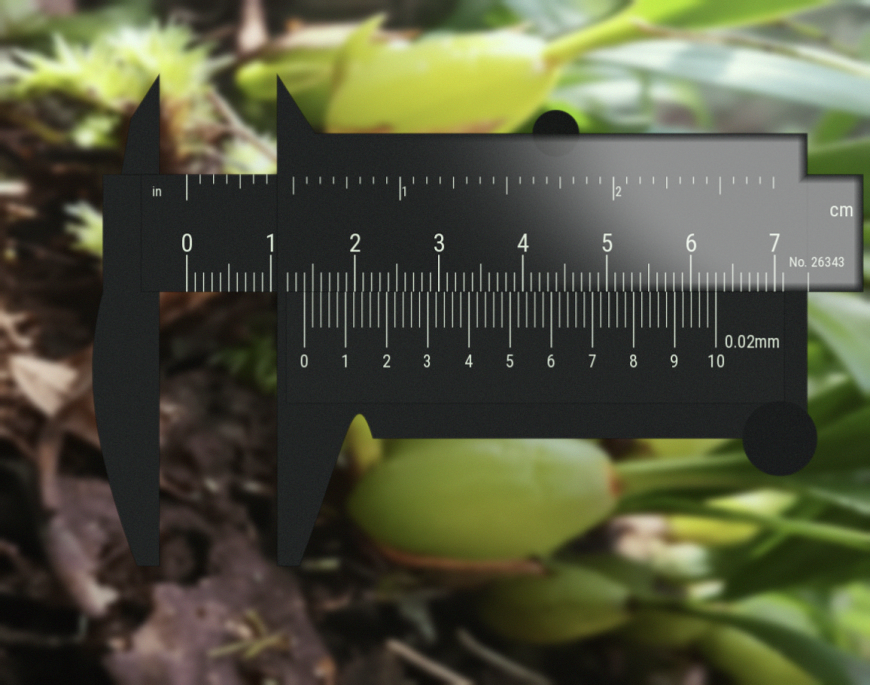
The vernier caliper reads 14.0 mm
